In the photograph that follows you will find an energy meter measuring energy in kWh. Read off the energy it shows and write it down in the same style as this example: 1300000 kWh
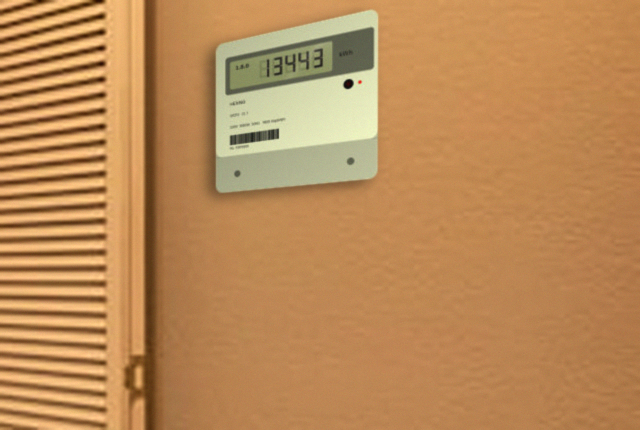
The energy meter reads 13443 kWh
